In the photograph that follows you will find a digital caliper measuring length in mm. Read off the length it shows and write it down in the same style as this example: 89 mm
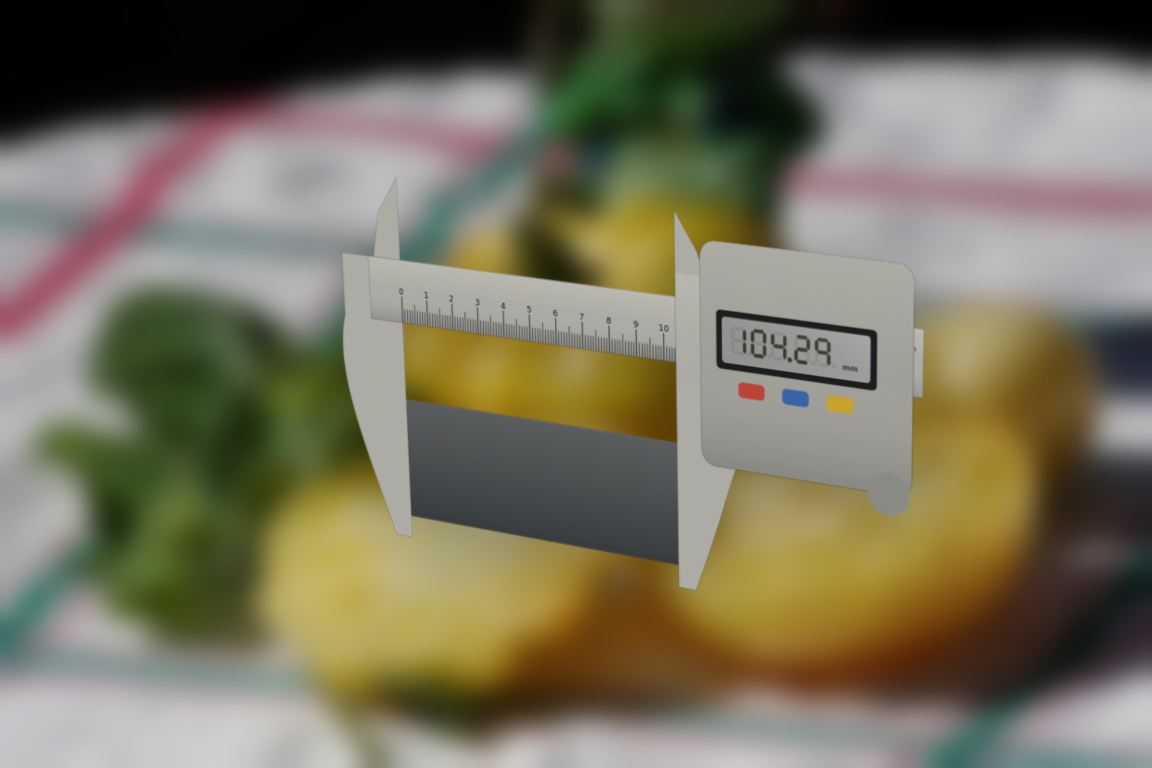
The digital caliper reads 104.29 mm
